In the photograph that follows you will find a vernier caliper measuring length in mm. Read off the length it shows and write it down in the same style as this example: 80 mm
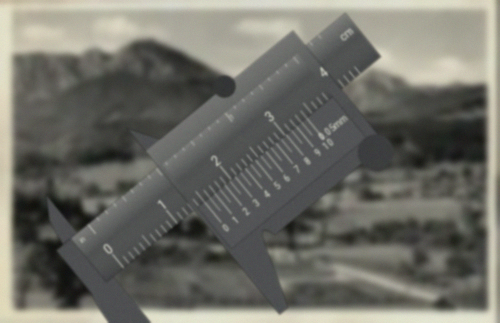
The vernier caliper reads 15.0 mm
